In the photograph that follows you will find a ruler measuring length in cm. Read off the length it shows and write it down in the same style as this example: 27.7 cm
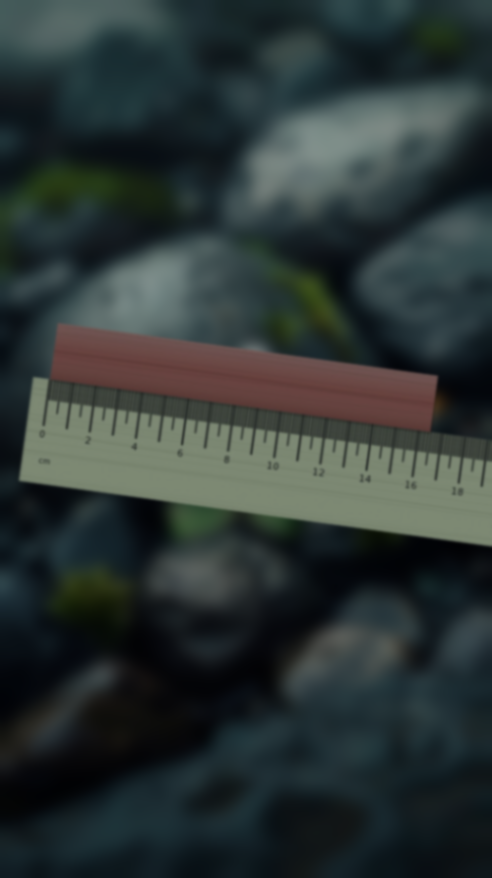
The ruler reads 16.5 cm
